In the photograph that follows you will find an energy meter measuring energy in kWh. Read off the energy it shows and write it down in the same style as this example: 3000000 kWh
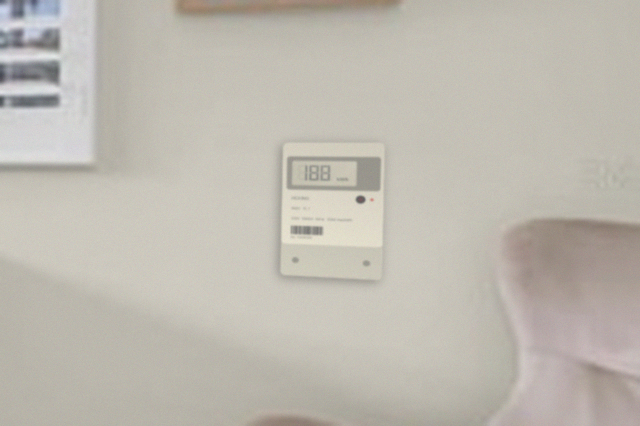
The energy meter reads 188 kWh
